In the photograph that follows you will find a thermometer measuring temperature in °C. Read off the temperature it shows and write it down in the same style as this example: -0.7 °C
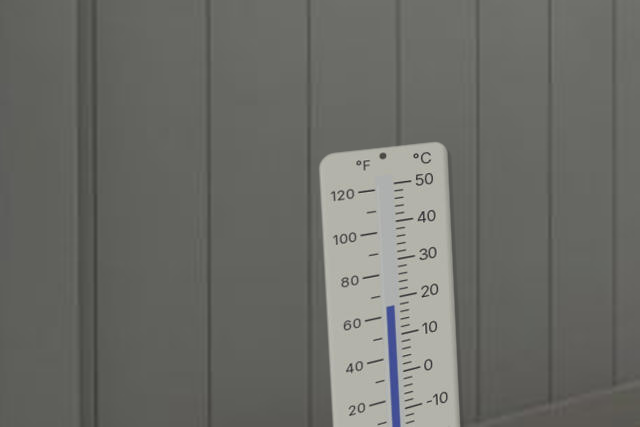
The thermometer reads 18 °C
